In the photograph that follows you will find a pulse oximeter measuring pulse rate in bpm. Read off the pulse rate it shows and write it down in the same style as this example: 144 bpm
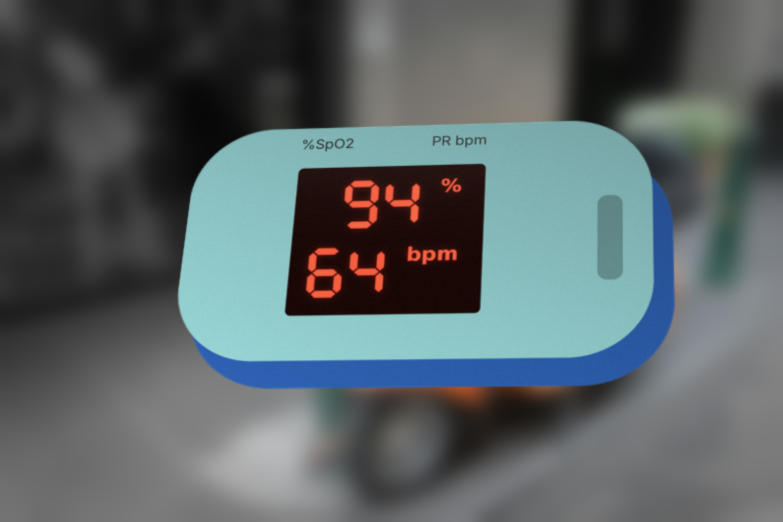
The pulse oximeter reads 64 bpm
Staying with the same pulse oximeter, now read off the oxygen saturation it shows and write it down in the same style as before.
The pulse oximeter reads 94 %
